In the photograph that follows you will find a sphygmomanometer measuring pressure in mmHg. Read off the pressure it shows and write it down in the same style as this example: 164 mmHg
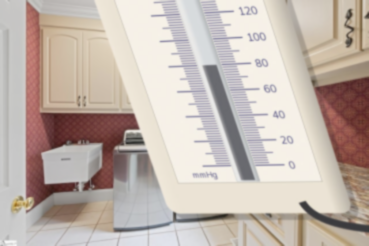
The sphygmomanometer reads 80 mmHg
